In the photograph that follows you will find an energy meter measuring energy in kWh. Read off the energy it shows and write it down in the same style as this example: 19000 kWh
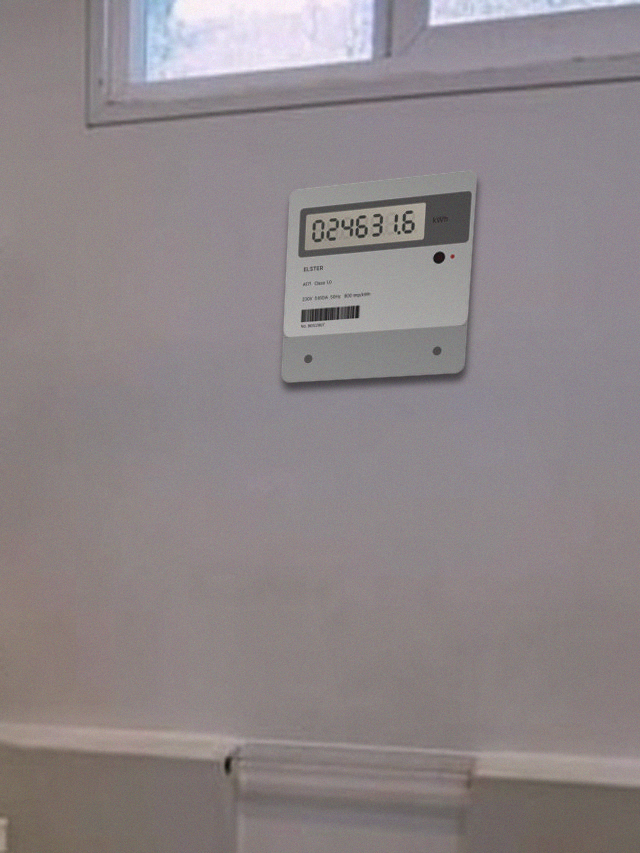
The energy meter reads 24631.6 kWh
